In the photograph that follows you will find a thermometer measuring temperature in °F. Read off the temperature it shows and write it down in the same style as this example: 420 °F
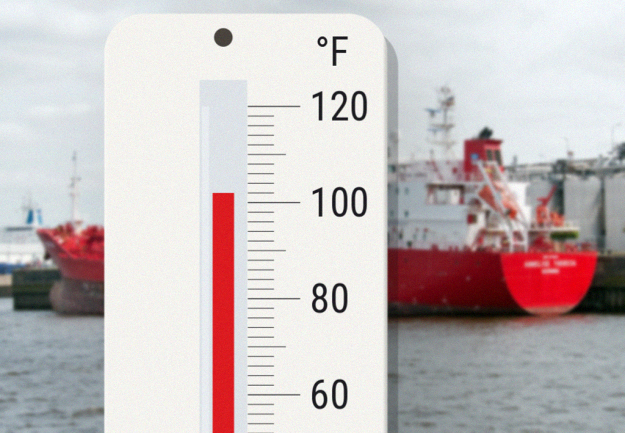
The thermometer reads 102 °F
